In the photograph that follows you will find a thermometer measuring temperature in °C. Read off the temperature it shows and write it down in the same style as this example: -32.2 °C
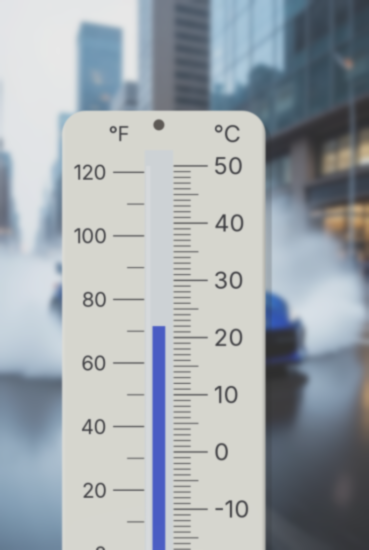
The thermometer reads 22 °C
